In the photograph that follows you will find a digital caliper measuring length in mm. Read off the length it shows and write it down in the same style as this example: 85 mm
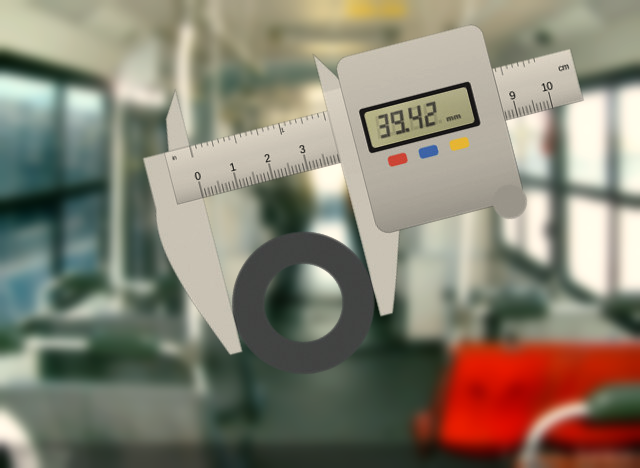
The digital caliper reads 39.42 mm
